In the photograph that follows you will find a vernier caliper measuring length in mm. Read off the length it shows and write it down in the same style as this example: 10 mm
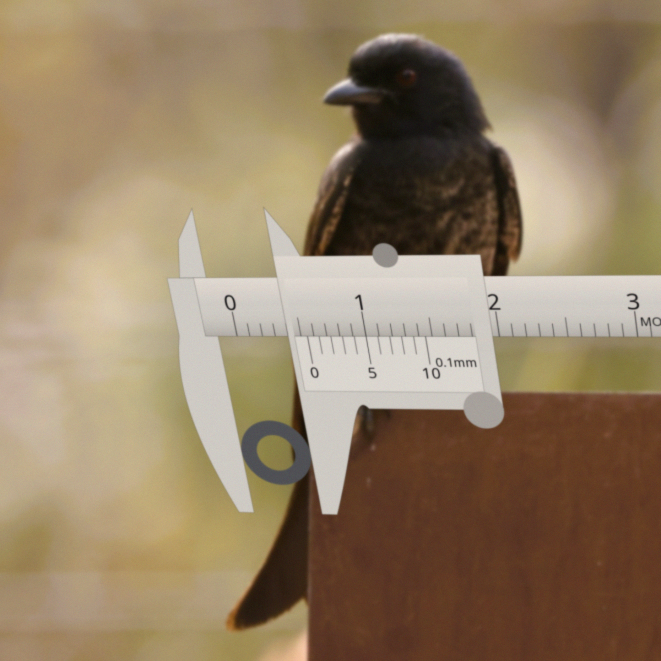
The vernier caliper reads 5.5 mm
